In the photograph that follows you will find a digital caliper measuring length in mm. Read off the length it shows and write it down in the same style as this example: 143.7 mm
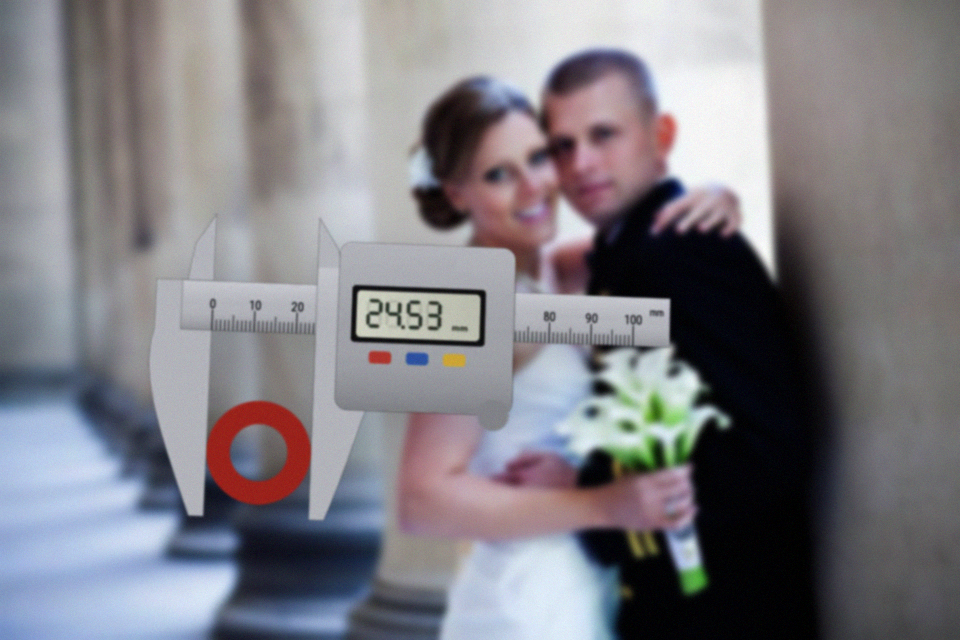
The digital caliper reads 24.53 mm
